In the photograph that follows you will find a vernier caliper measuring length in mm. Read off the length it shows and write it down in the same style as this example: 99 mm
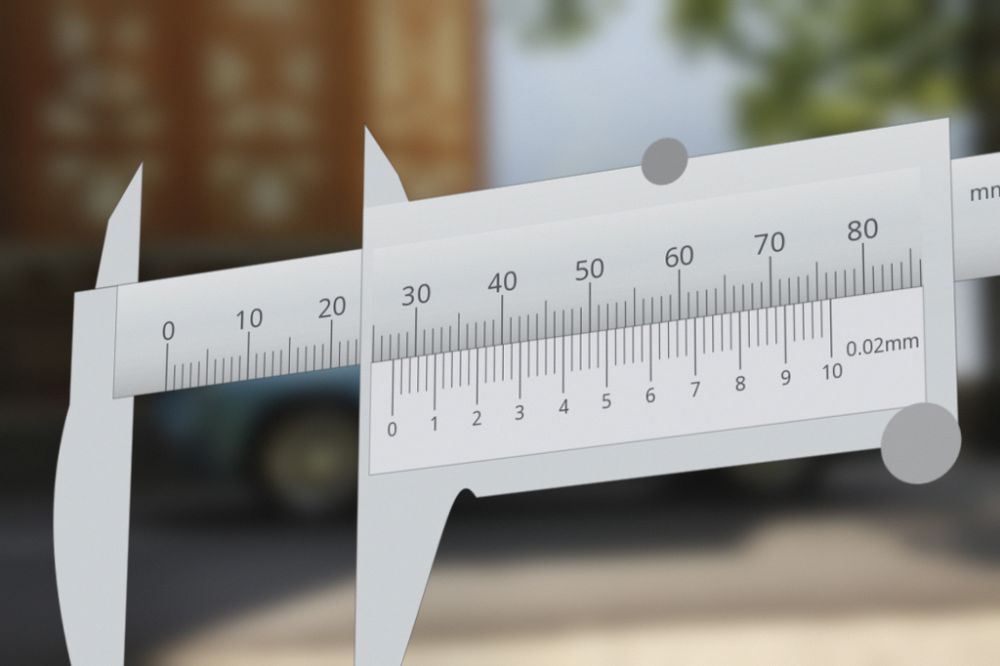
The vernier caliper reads 27.4 mm
